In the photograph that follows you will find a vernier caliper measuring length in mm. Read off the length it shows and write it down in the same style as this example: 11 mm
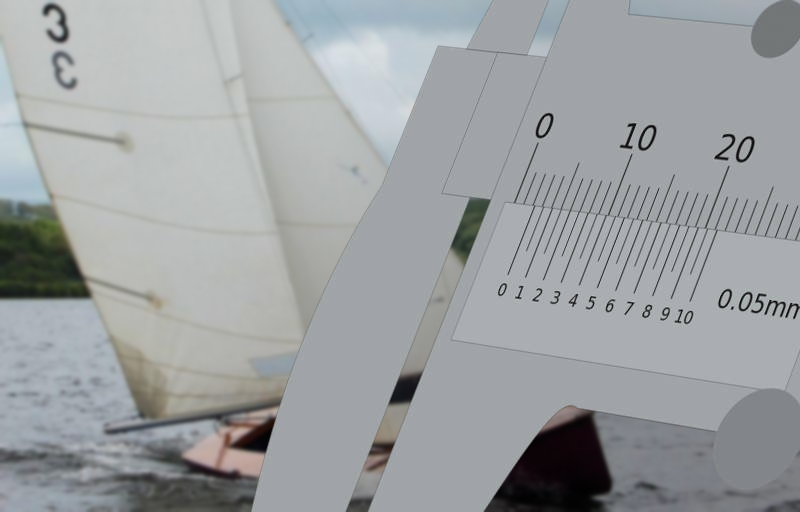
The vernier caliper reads 2.2 mm
